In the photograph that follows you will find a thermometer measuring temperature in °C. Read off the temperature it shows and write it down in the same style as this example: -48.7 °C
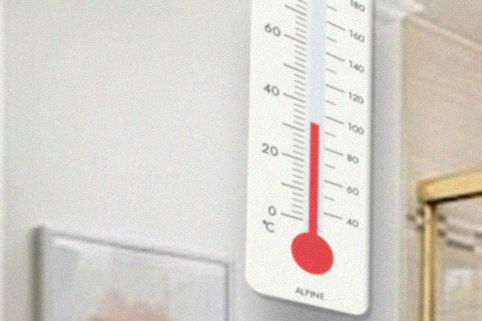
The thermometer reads 34 °C
